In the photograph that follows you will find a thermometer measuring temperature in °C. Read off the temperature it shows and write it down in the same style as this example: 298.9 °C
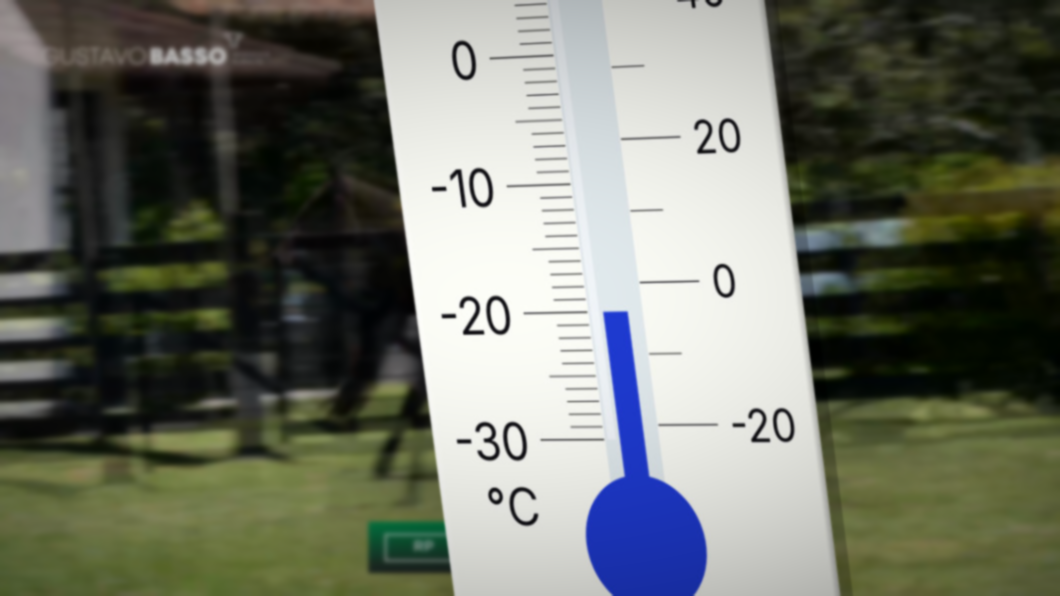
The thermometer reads -20 °C
